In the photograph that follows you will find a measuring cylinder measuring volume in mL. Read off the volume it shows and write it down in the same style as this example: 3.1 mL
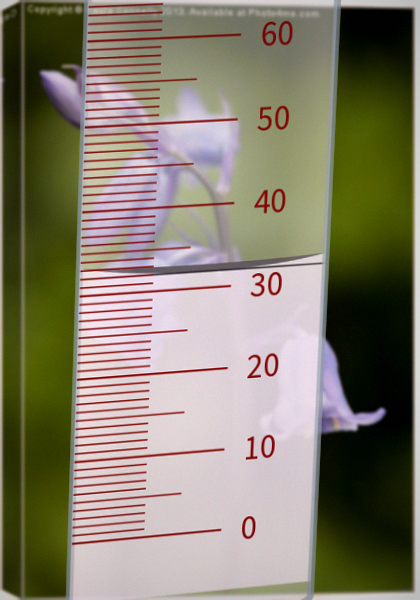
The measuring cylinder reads 32 mL
